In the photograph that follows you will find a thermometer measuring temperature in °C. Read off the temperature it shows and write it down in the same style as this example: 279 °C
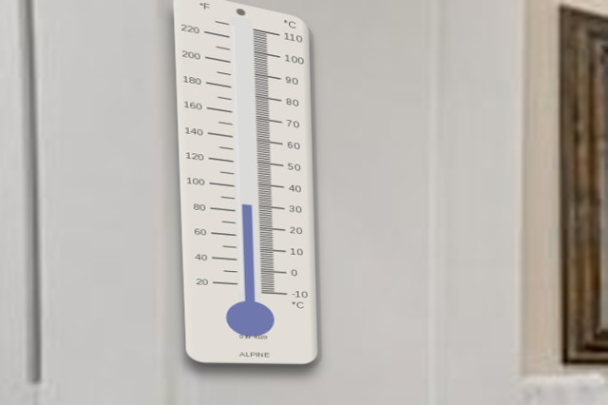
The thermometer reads 30 °C
